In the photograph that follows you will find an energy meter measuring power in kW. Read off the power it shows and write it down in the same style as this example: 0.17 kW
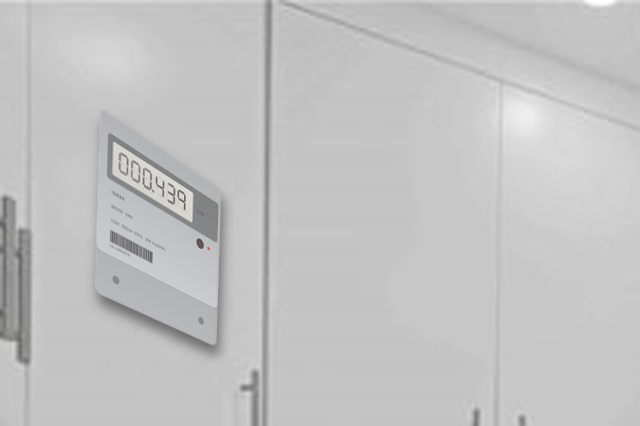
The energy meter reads 0.439 kW
